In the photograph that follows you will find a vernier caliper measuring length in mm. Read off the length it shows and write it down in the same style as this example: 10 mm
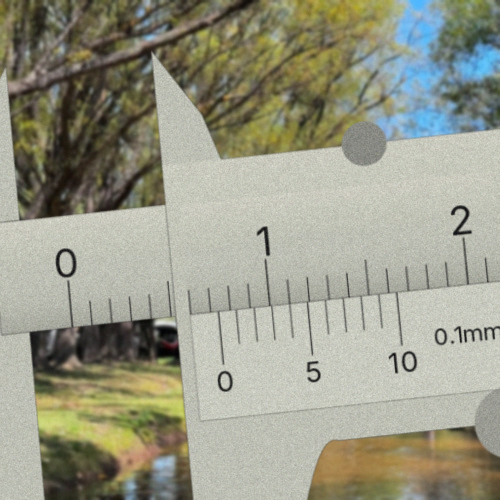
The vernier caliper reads 7.4 mm
